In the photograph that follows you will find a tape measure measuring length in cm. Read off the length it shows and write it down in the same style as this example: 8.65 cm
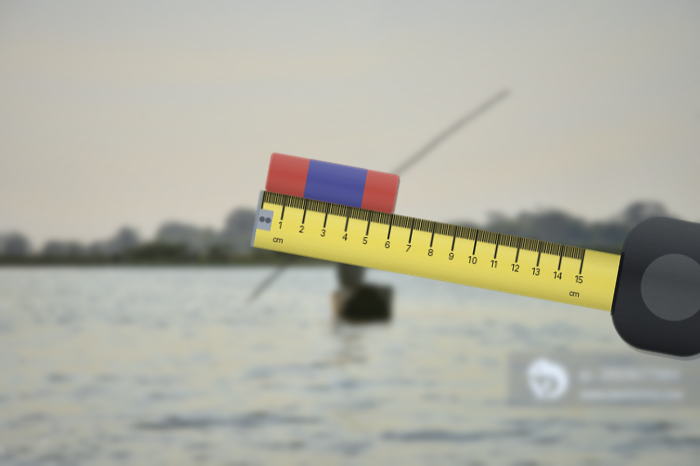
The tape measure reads 6 cm
